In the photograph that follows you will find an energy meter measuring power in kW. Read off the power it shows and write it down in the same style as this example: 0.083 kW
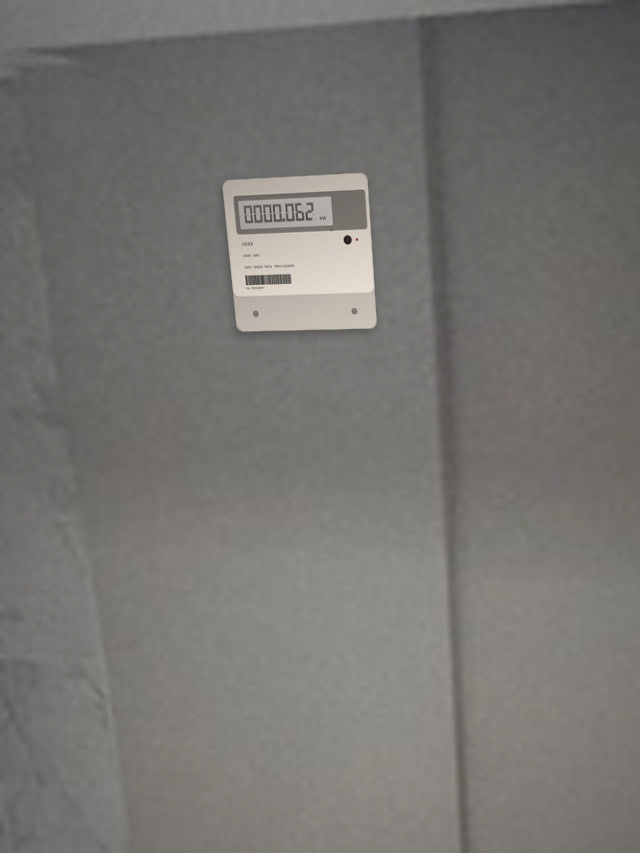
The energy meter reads 0.062 kW
